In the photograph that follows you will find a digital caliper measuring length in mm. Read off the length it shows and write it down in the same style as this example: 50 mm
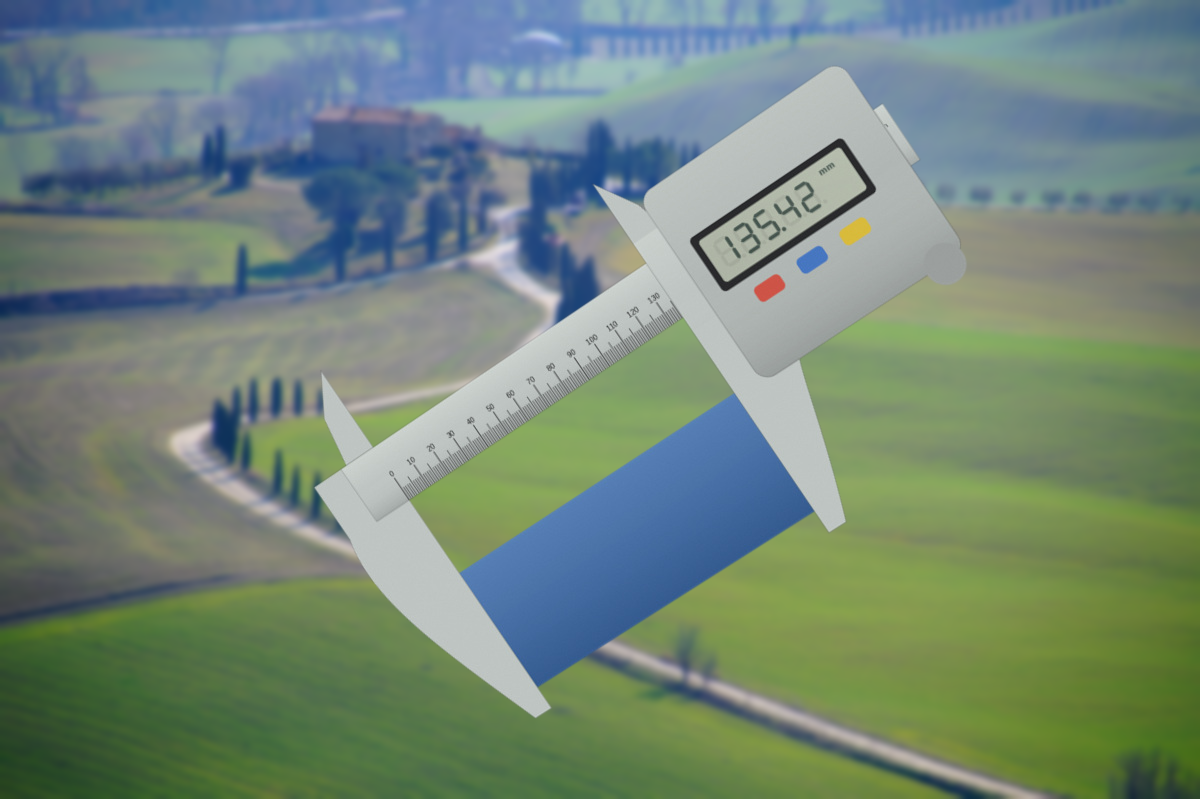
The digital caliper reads 135.42 mm
